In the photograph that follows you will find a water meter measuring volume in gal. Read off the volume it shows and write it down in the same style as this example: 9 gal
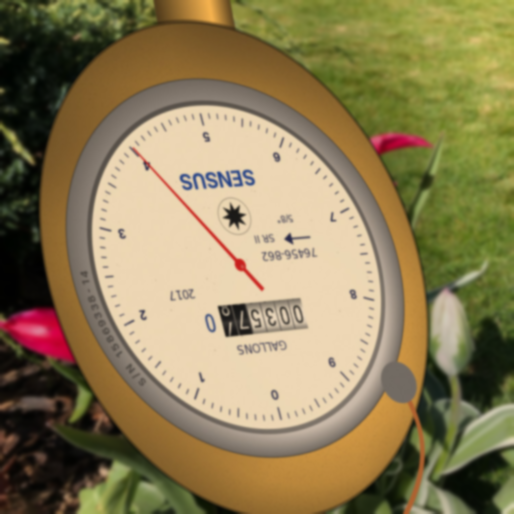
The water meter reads 35774.0 gal
